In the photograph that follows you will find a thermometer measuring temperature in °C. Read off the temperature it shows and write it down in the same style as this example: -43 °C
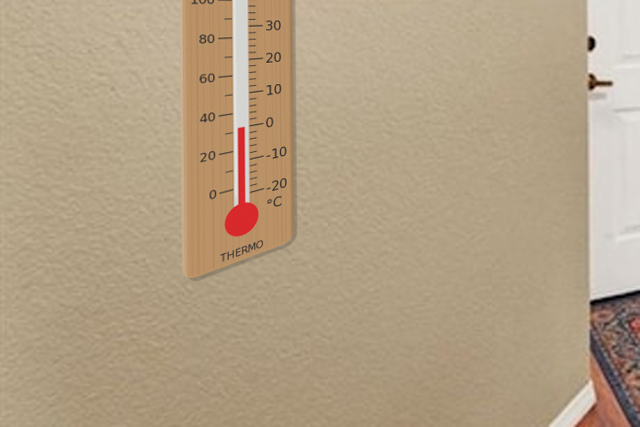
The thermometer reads 0 °C
